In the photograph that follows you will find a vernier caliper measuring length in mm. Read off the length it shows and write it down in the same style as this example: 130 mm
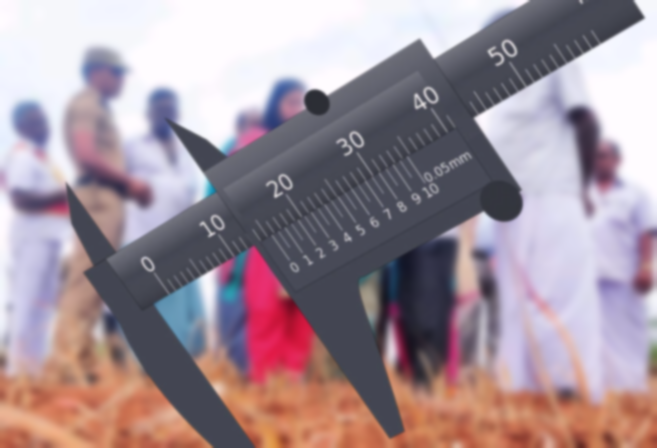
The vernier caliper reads 15.6 mm
